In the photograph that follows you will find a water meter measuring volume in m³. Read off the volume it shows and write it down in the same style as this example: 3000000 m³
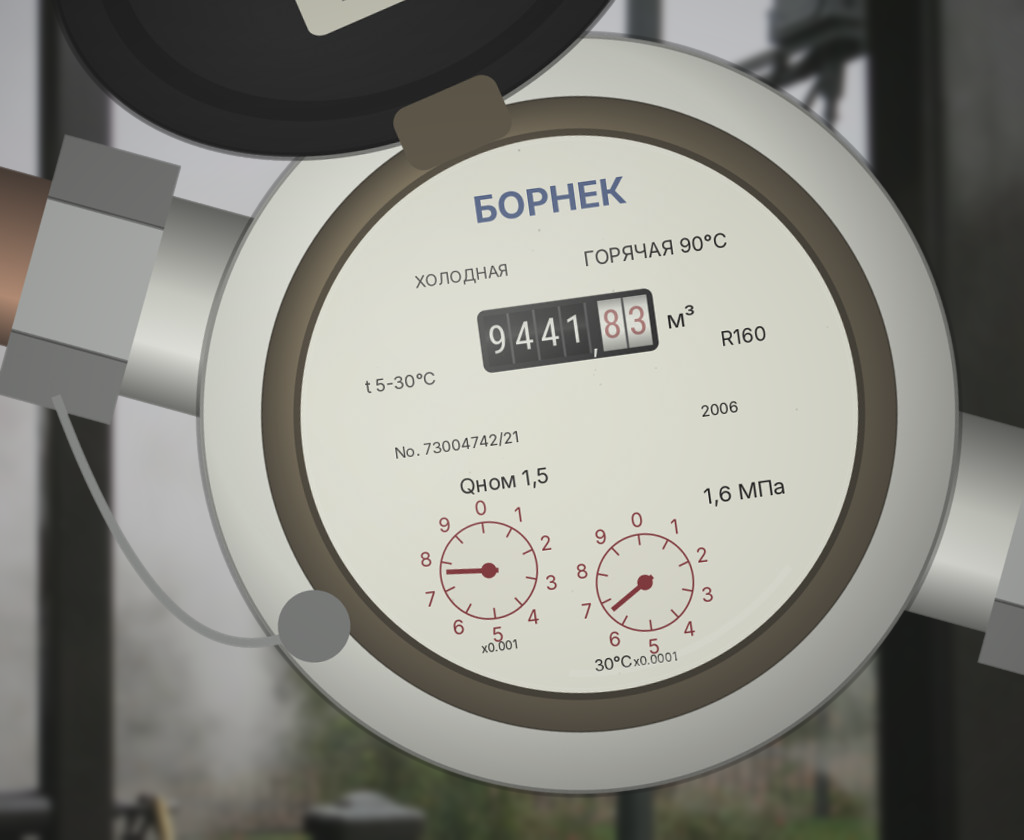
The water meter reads 9441.8376 m³
